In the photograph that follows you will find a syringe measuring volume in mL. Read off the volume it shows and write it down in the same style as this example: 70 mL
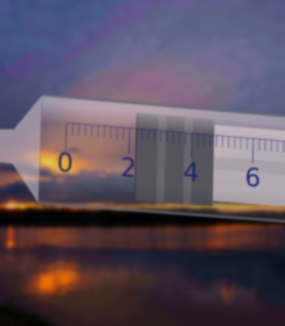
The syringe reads 2.2 mL
